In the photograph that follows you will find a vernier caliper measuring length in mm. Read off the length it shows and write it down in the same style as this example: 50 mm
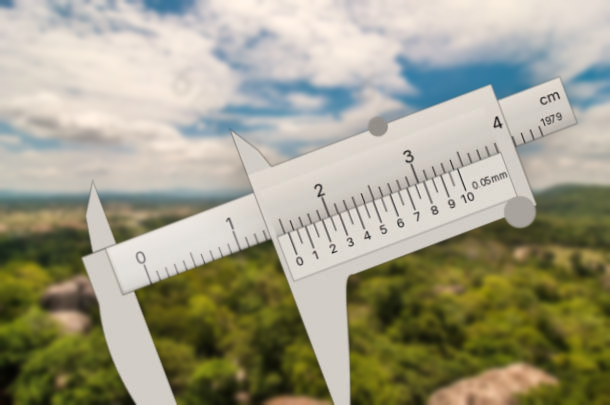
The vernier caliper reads 15.4 mm
